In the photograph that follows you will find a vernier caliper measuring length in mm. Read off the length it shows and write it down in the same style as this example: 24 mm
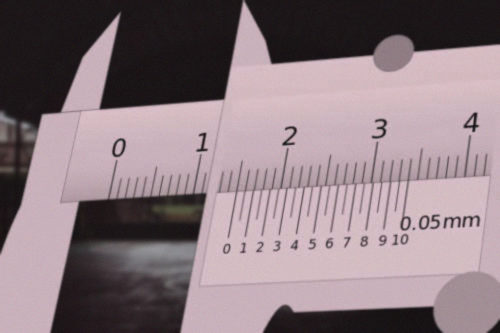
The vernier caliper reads 15.0 mm
